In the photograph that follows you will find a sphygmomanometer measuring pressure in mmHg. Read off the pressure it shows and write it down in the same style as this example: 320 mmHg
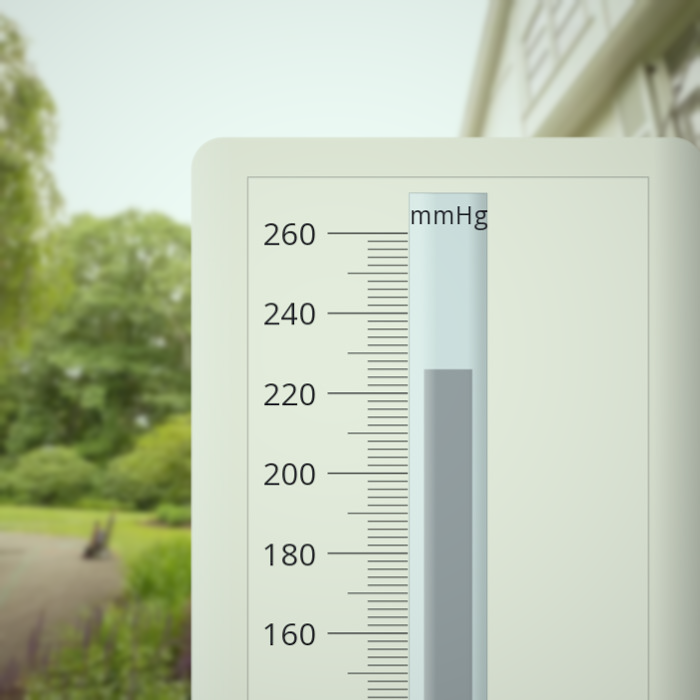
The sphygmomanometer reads 226 mmHg
